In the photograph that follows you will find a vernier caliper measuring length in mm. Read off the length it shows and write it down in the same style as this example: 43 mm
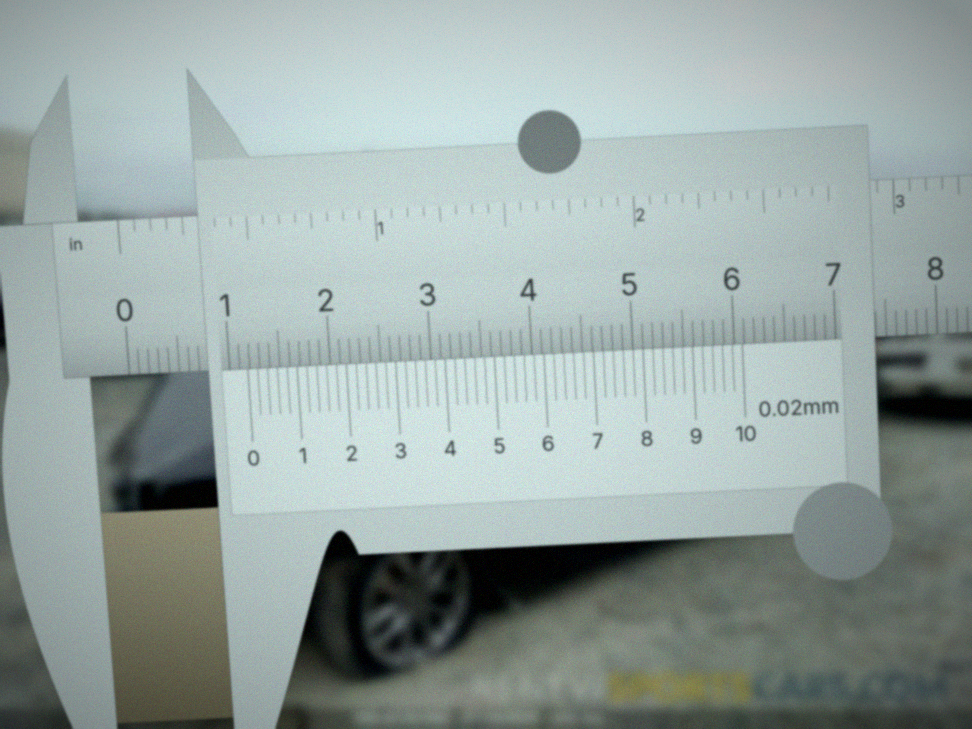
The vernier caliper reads 11.8 mm
